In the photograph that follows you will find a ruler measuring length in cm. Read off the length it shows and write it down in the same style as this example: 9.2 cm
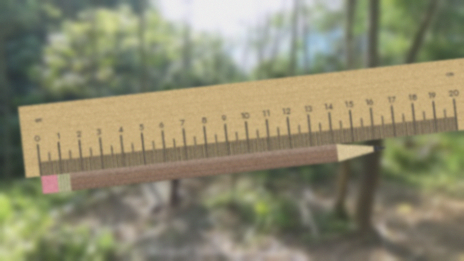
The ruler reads 16.5 cm
